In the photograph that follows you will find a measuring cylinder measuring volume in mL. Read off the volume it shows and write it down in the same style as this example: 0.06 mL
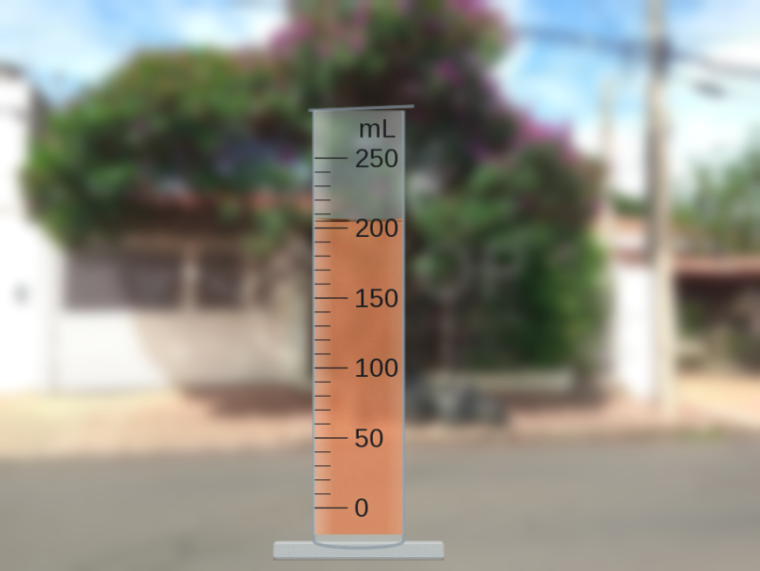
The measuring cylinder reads 205 mL
